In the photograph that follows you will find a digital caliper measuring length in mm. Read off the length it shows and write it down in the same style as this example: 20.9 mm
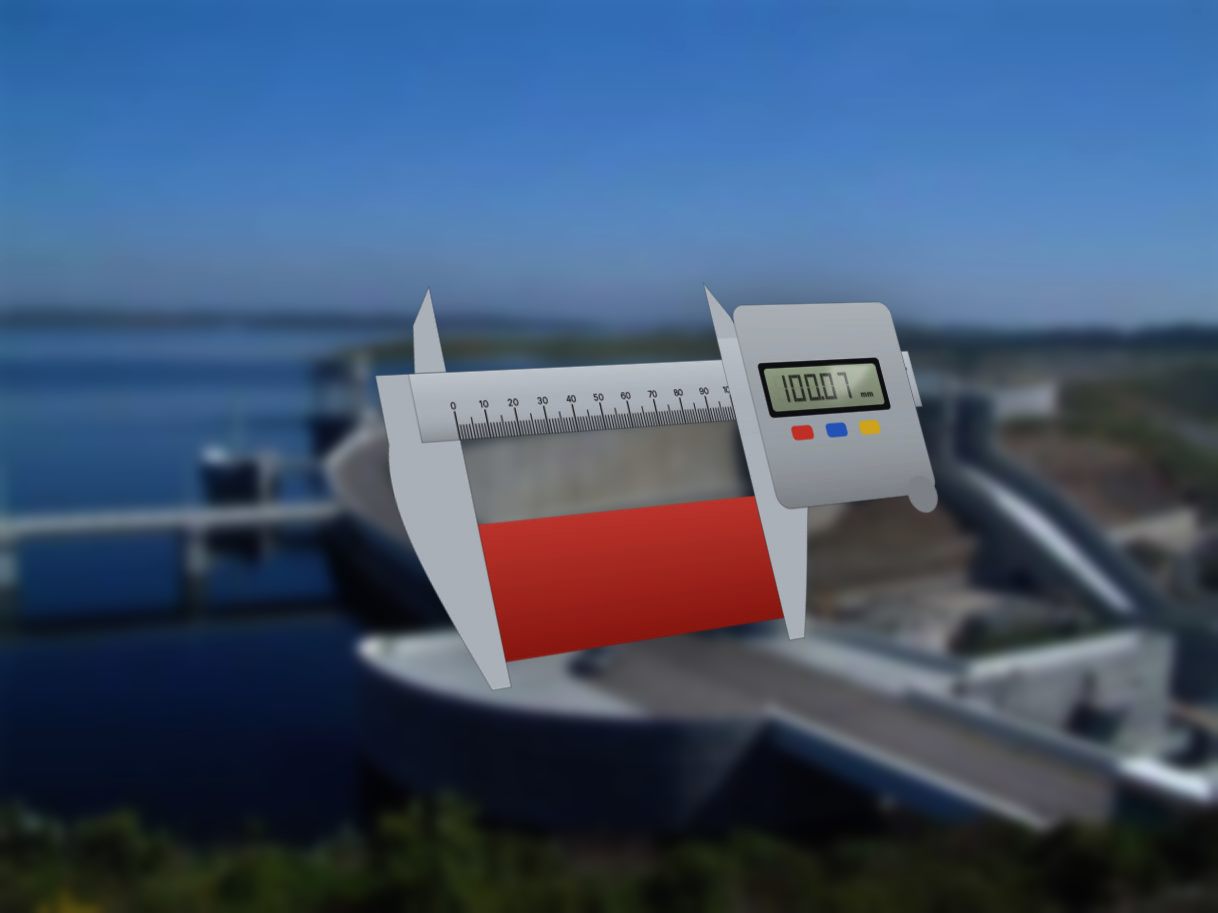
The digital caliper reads 100.07 mm
